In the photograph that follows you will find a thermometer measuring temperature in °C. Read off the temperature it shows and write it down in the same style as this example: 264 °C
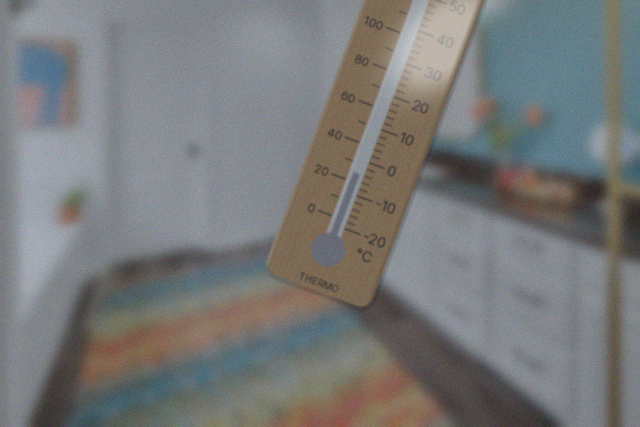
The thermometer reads -4 °C
